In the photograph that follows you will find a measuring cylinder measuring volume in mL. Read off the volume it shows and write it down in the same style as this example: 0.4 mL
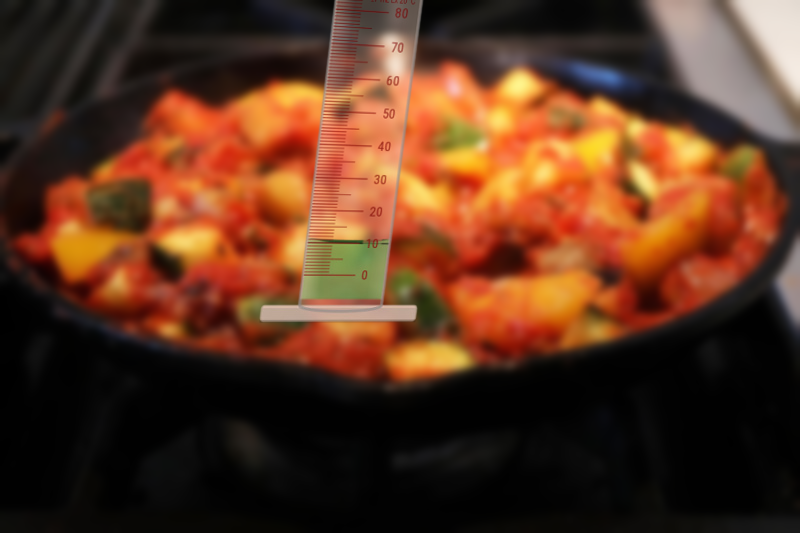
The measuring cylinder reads 10 mL
